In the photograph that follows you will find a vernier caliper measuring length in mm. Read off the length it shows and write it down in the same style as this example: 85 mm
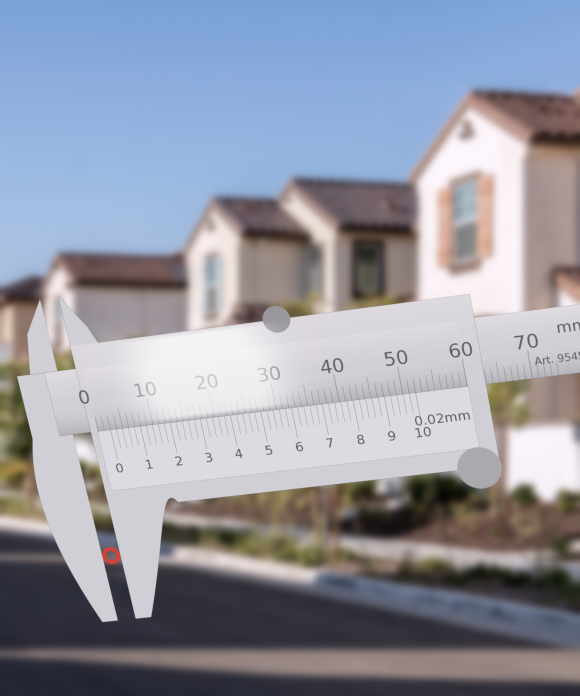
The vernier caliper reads 3.0 mm
